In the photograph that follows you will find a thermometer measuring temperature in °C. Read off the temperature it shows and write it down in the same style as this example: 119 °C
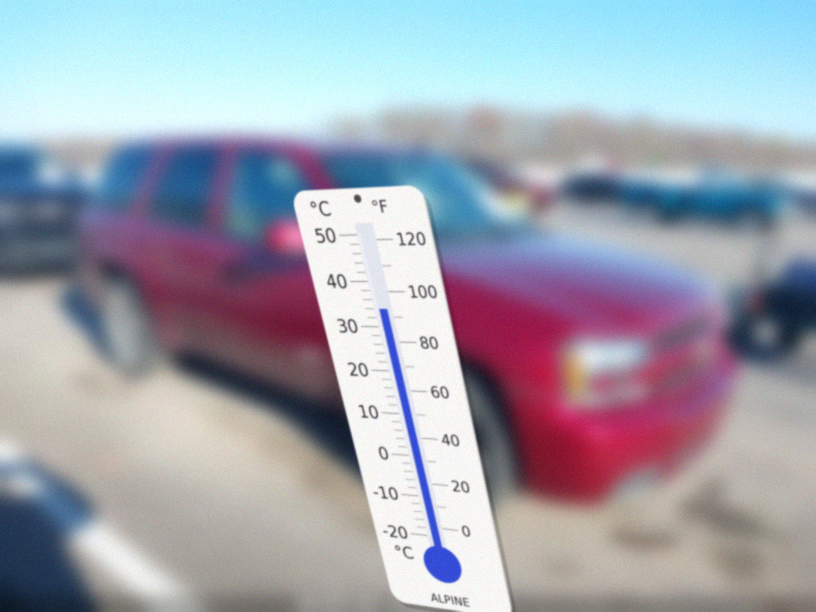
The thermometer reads 34 °C
